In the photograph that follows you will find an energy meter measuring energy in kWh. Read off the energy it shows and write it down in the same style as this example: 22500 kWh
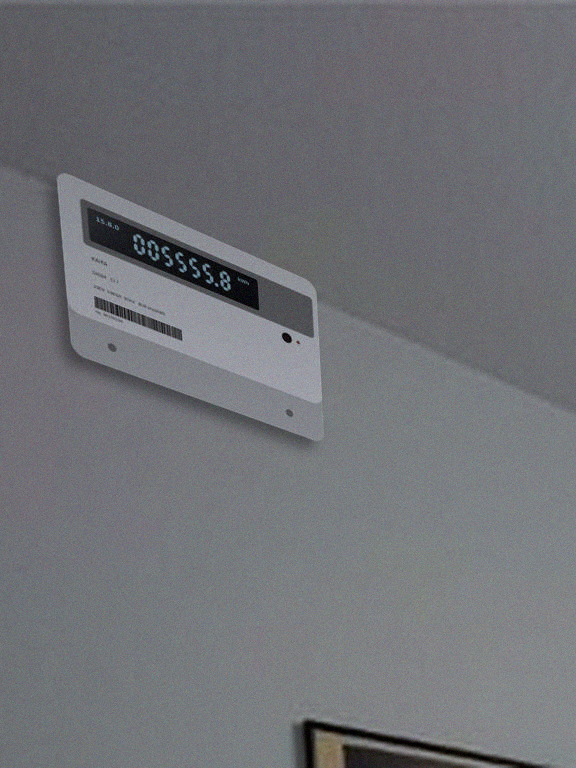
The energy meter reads 5555.8 kWh
